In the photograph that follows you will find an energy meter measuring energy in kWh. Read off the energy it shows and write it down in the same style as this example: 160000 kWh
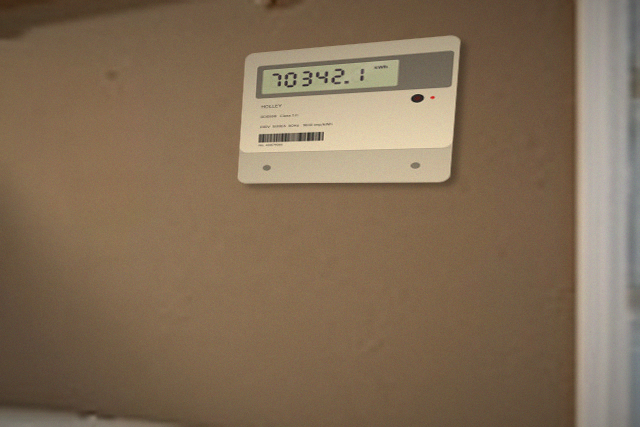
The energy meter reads 70342.1 kWh
